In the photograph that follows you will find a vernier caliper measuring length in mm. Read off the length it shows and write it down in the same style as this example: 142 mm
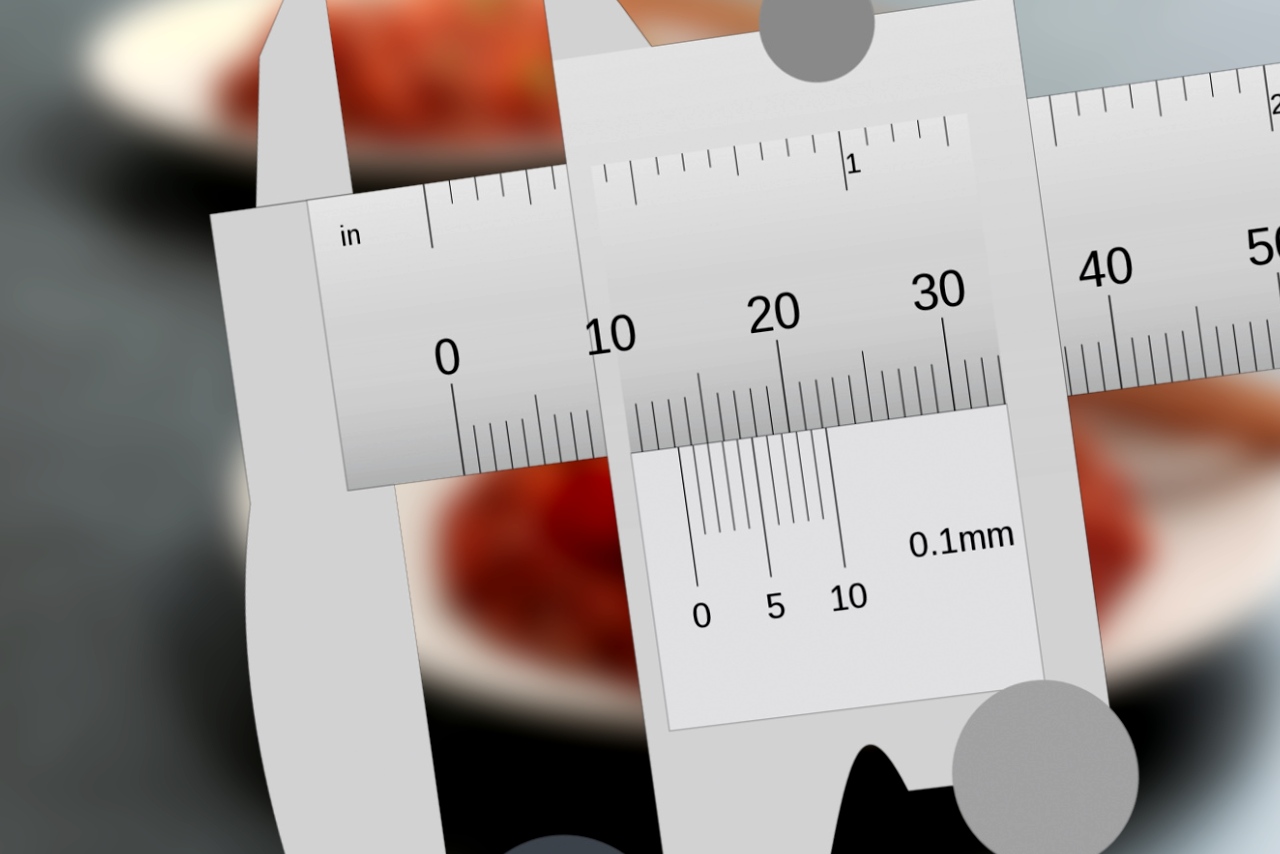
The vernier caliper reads 13.2 mm
